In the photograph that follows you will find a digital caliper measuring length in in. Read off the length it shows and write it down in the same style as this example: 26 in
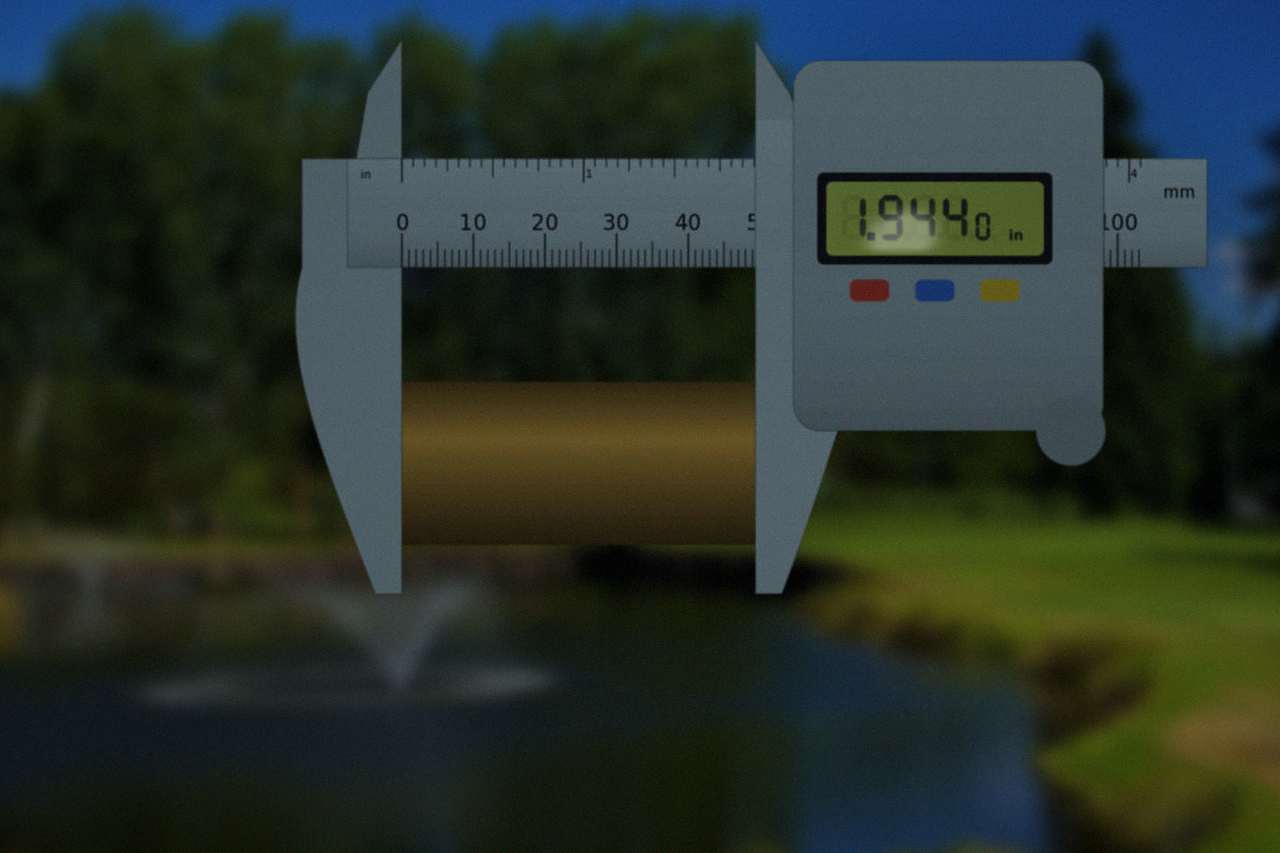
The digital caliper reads 1.9440 in
